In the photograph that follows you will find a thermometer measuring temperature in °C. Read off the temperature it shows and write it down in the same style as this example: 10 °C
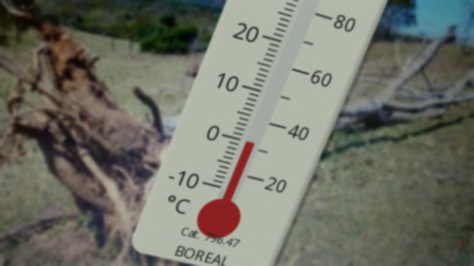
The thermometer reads 0 °C
